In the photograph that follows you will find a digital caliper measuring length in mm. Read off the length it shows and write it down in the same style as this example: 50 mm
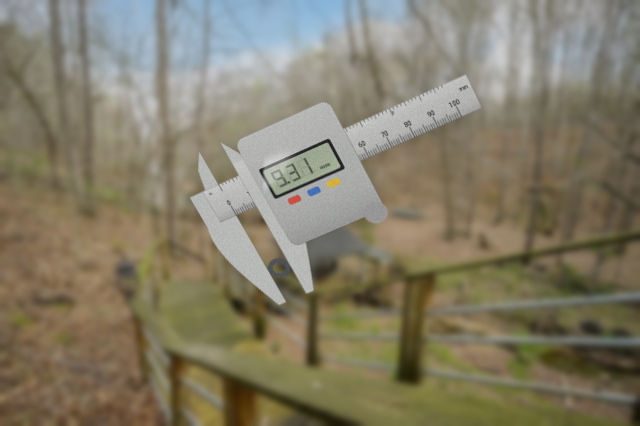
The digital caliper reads 9.31 mm
